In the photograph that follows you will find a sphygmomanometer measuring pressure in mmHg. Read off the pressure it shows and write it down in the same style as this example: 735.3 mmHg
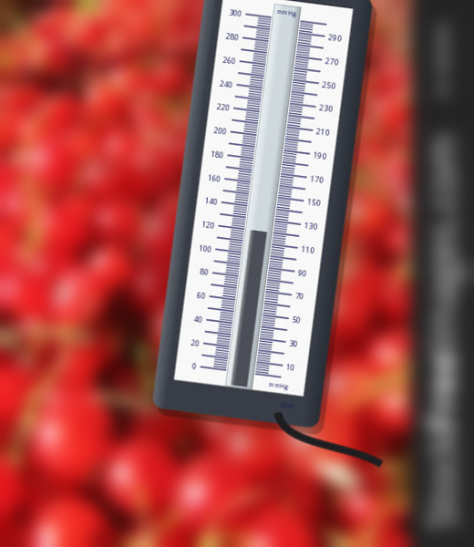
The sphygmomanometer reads 120 mmHg
